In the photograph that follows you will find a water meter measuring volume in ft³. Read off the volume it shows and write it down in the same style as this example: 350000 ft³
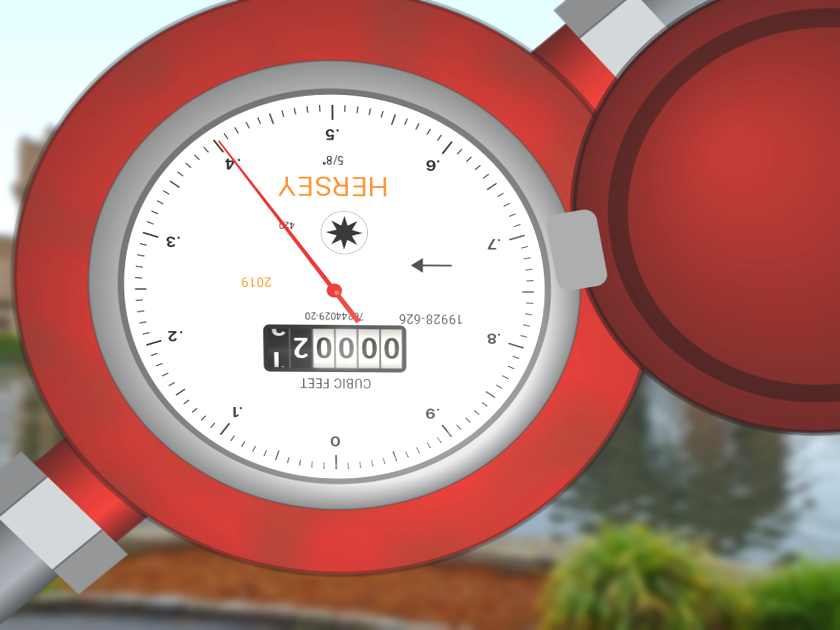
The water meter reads 21.40 ft³
